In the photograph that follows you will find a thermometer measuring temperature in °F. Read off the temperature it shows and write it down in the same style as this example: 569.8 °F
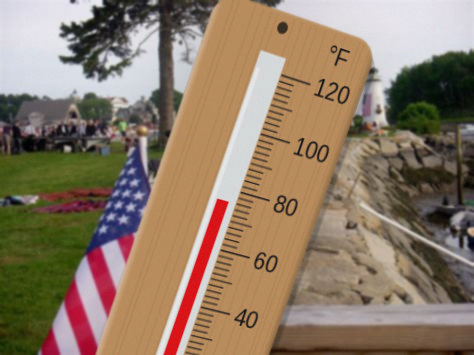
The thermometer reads 76 °F
